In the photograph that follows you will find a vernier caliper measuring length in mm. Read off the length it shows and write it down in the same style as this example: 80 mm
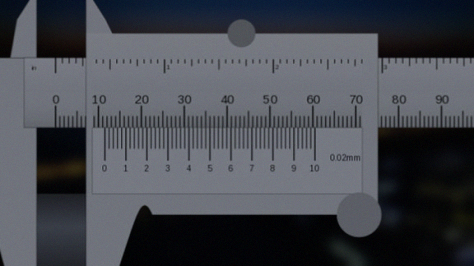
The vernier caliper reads 11.5 mm
